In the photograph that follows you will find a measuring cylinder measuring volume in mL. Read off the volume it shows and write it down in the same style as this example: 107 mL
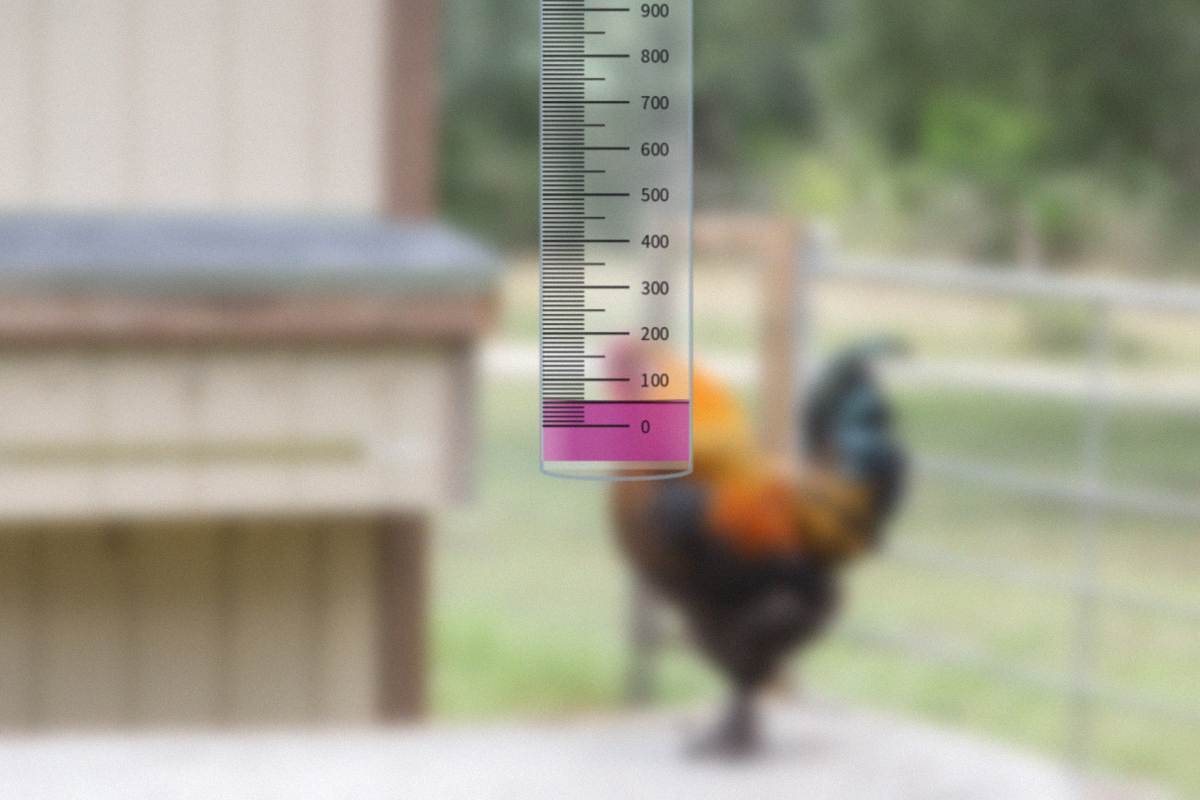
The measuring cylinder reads 50 mL
